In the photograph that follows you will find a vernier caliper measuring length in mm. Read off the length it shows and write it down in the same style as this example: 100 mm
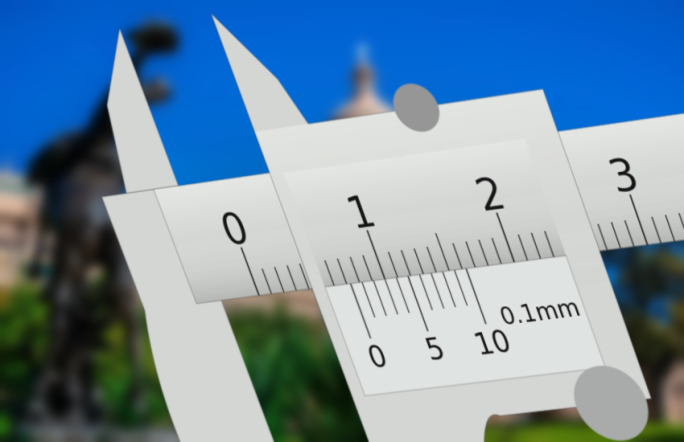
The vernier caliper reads 7.3 mm
